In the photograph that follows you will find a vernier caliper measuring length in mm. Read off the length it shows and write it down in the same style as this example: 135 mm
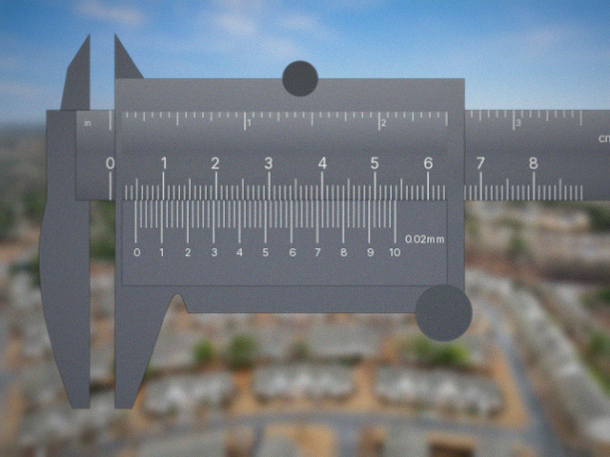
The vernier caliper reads 4.8 mm
